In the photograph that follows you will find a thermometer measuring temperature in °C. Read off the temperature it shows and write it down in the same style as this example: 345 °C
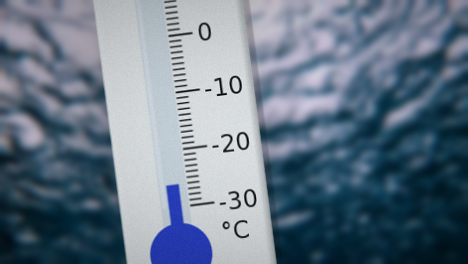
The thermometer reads -26 °C
